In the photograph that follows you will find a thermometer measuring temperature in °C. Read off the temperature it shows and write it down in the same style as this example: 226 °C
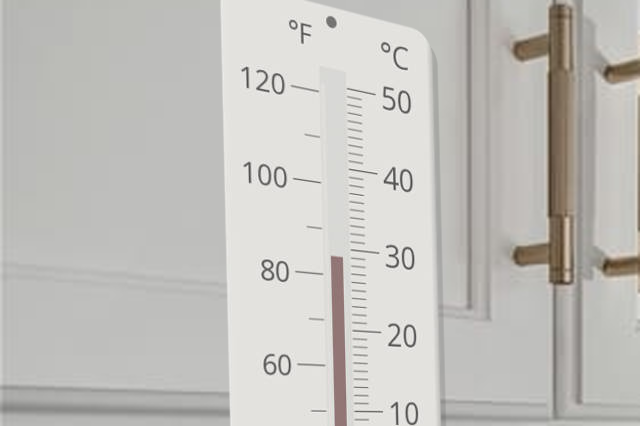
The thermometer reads 29 °C
